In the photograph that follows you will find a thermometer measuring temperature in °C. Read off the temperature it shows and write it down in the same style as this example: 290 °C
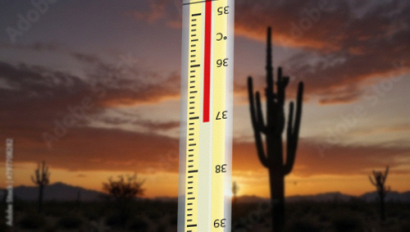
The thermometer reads 37.1 °C
